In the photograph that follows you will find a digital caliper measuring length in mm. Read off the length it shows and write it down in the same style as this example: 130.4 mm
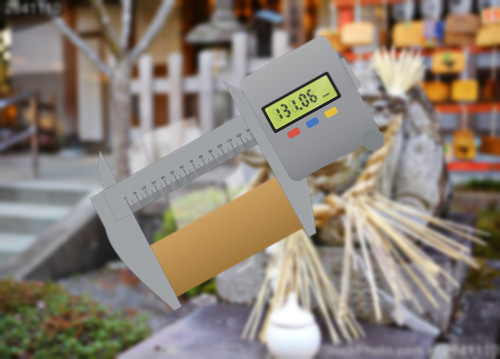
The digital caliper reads 131.06 mm
